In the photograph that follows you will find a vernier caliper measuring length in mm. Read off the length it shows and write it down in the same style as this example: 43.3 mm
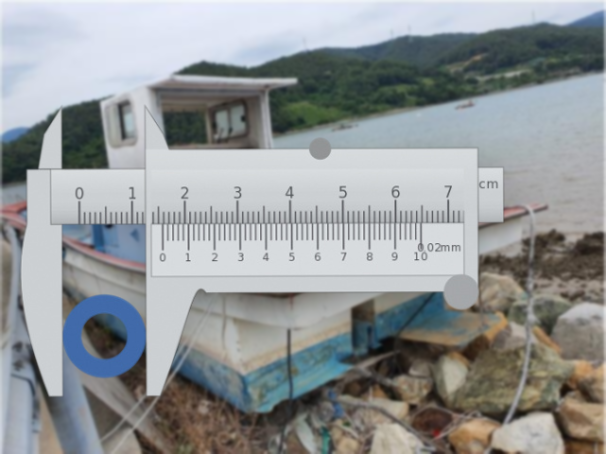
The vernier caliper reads 15.8 mm
